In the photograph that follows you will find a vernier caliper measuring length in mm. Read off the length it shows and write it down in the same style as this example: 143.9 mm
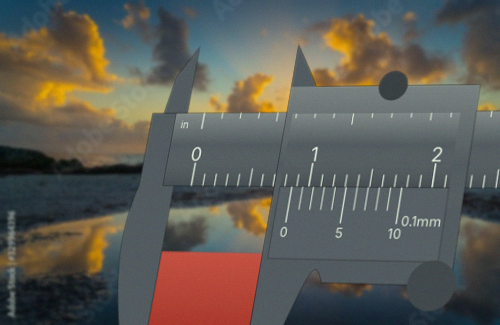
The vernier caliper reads 8.6 mm
